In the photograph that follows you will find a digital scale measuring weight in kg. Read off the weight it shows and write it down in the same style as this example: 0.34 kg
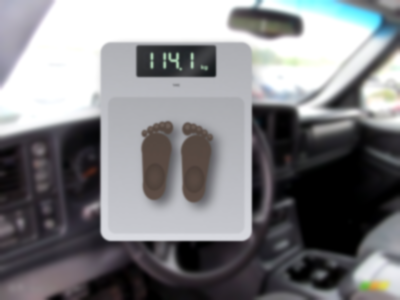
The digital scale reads 114.1 kg
